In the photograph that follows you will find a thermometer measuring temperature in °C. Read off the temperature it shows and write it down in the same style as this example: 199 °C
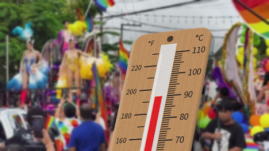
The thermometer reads 90 °C
